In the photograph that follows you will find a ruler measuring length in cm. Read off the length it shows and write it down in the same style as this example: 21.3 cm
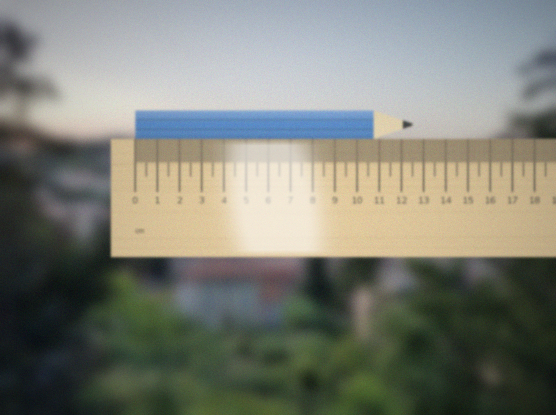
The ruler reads 12.5 cm
